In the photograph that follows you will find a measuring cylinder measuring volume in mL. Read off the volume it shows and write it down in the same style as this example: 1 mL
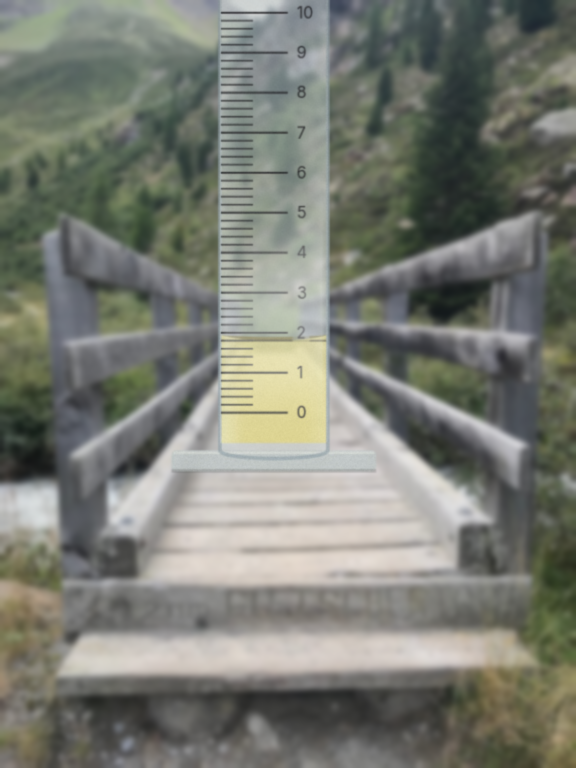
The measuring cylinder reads 1.8 mL
